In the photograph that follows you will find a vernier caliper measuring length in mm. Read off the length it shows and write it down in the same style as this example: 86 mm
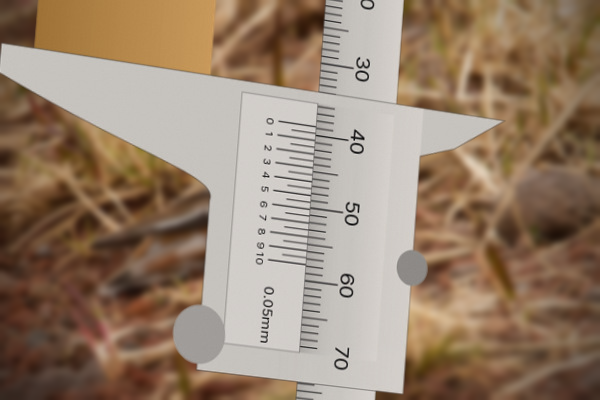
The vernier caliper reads 38.8 mm
